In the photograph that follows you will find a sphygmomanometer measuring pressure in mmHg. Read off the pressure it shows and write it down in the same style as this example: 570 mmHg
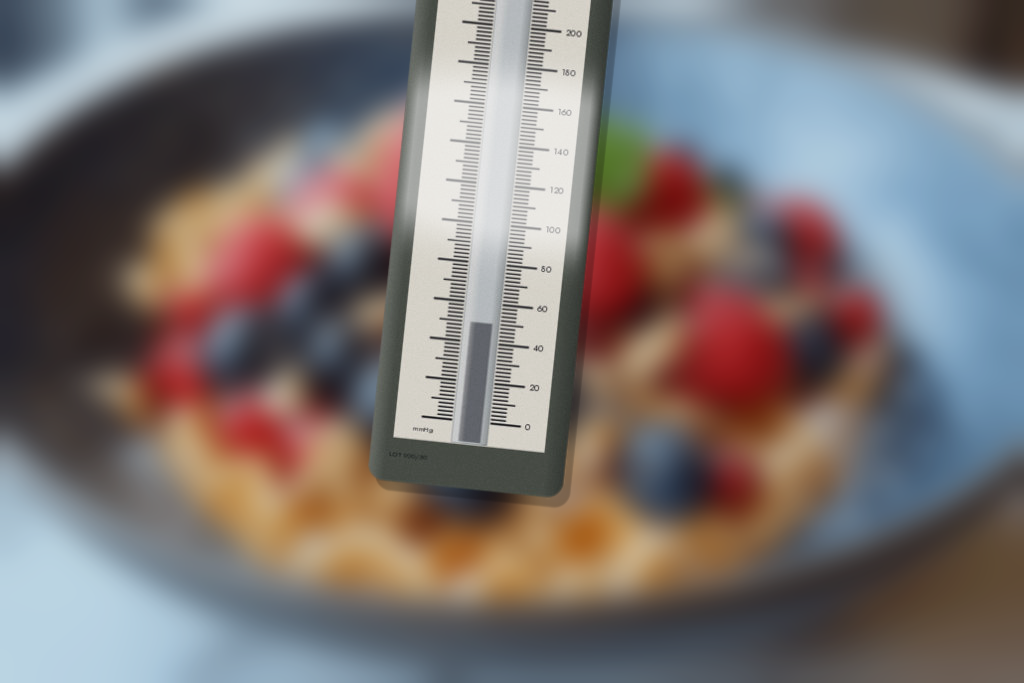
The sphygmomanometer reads 50 mmHg
